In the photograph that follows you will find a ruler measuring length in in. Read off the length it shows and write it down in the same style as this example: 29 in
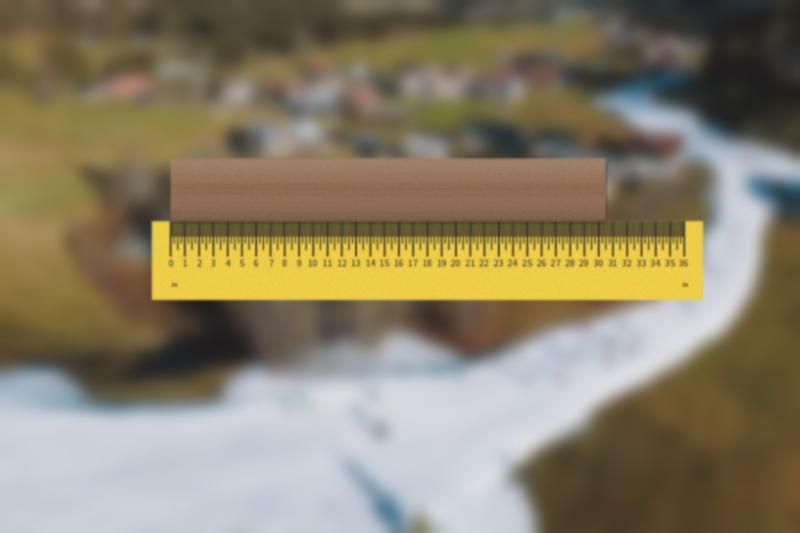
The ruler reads 30.5 in
